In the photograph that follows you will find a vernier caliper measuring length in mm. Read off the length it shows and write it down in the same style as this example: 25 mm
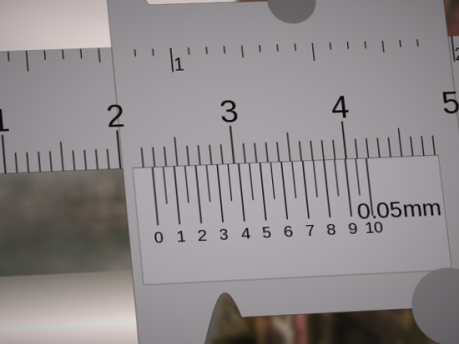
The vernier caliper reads 22.8 mm
